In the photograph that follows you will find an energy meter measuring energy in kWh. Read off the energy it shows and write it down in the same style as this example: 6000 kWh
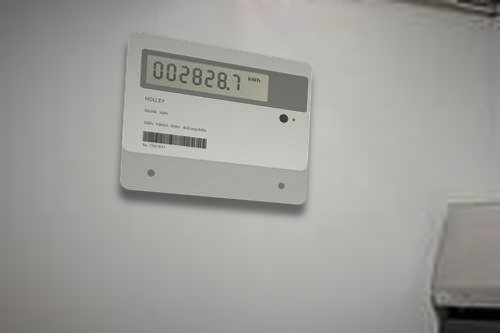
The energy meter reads 2828.7 kWh
